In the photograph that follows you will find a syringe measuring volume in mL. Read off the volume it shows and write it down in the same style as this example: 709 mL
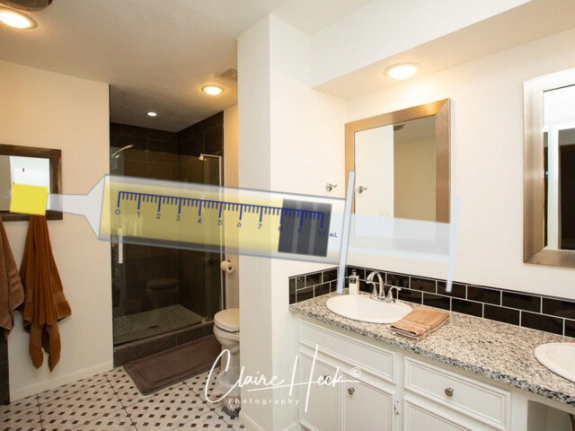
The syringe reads 8 mL
